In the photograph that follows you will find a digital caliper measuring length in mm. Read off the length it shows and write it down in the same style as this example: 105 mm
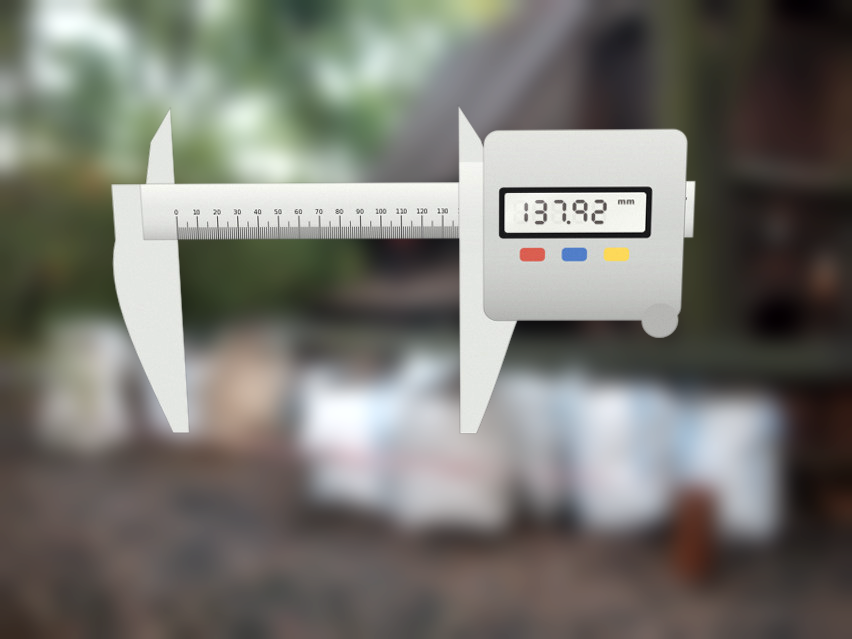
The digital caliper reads 137.92 mm
